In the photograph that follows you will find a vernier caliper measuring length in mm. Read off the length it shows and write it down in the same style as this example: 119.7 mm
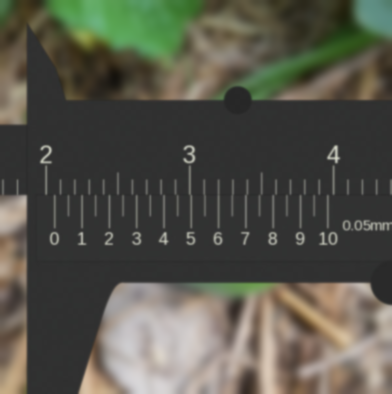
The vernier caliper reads 20.6 mm
